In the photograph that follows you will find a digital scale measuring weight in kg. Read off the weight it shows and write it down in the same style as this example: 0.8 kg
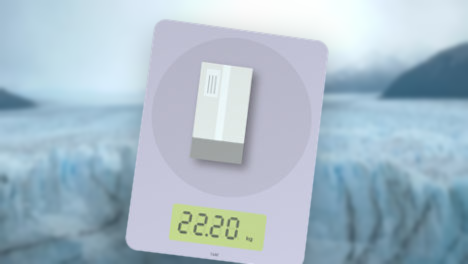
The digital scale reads 22.20 kg
